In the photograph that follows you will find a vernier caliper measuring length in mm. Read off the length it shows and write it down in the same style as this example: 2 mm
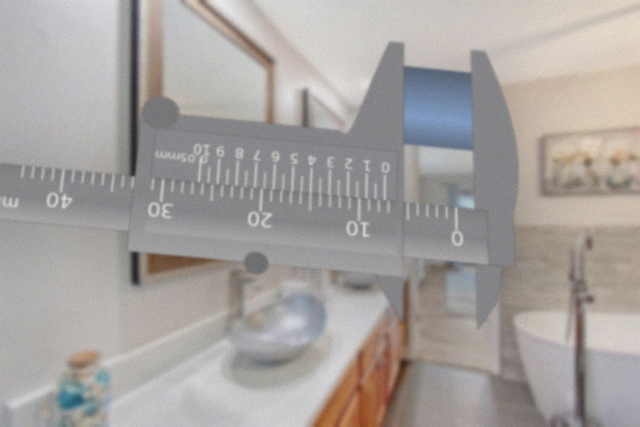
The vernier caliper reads 7.4 mm
